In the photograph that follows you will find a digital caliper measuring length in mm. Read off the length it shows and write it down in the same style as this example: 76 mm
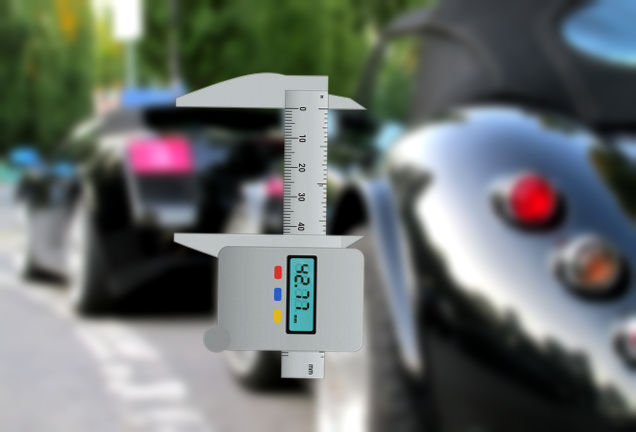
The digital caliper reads 42.77 mm
